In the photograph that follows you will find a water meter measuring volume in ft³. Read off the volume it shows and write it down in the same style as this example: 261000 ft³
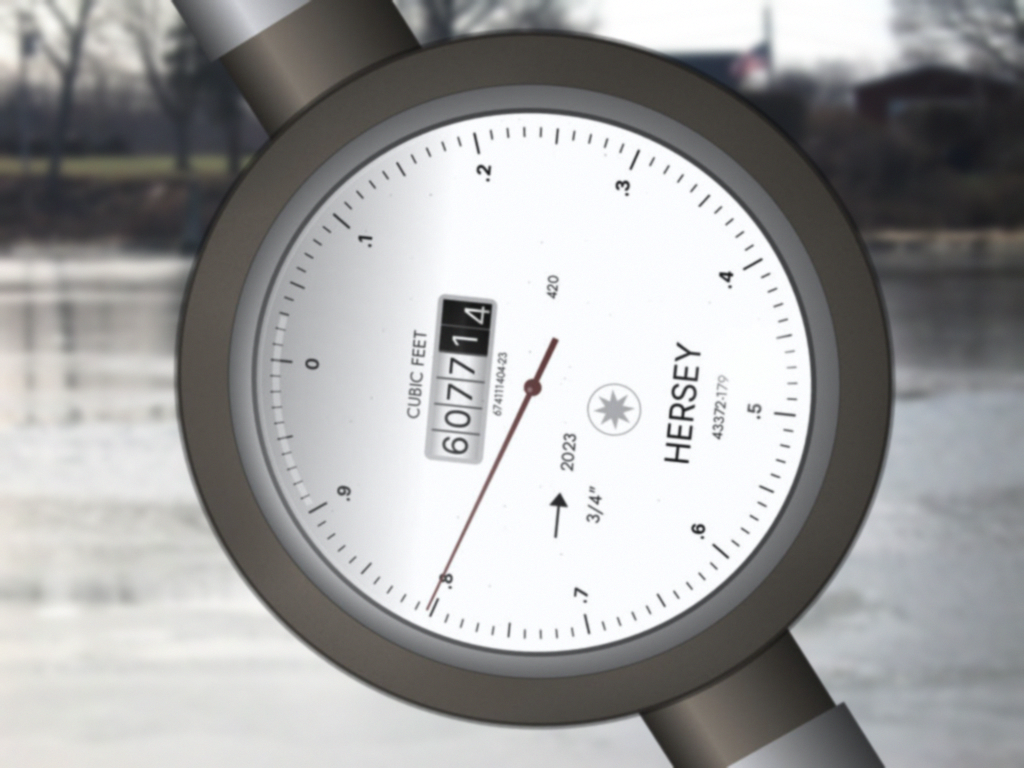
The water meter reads 607713.80 ft³
